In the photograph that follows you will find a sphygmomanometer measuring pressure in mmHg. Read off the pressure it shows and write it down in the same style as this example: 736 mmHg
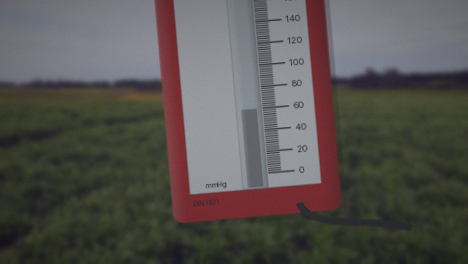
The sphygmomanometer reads 60 mmHg
